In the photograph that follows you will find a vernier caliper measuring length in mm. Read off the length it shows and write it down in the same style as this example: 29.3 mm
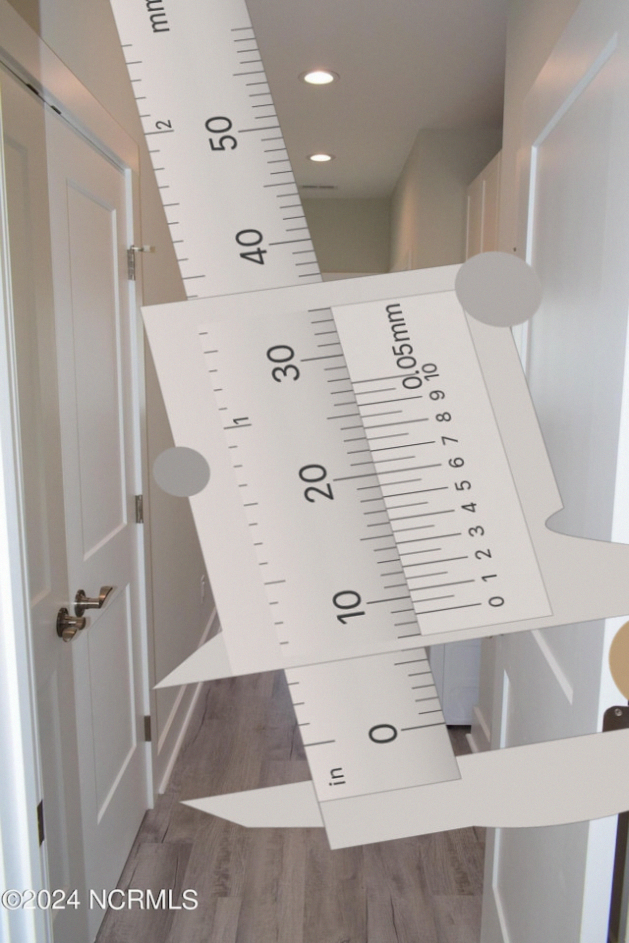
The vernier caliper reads 8.6 mm
